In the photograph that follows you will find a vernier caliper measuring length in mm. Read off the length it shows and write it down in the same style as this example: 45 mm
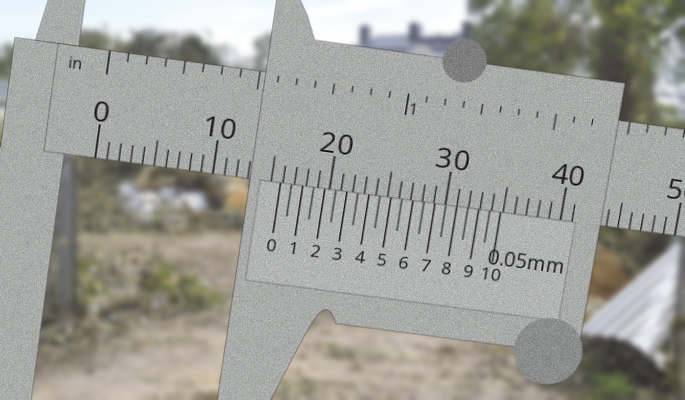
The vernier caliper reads 15.8 mm
